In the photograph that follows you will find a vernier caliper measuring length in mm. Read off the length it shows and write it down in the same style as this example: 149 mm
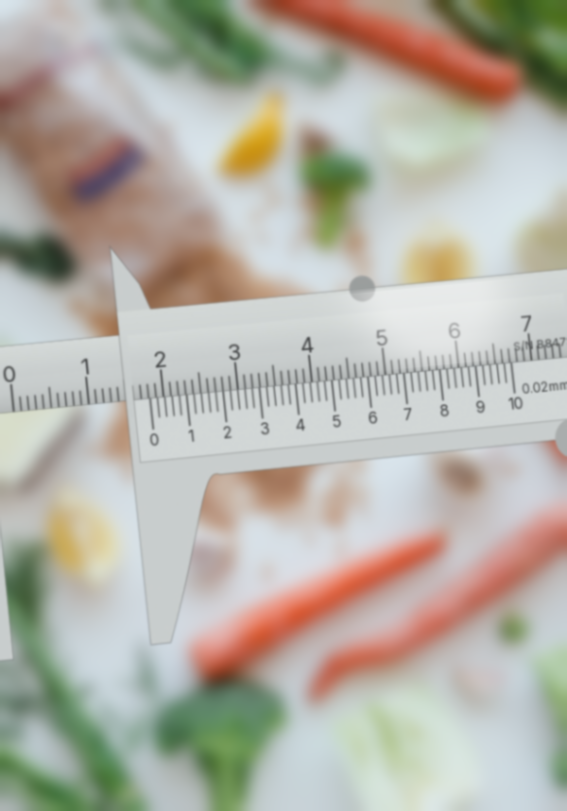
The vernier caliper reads 18.2 mm
